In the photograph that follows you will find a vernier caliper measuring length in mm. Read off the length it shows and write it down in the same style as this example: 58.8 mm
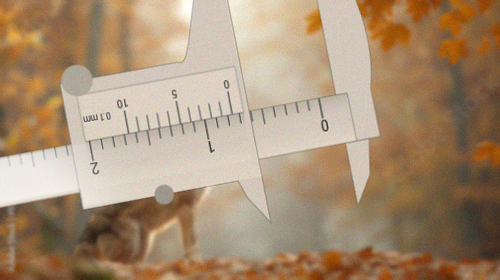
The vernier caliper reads 7.6 mm
